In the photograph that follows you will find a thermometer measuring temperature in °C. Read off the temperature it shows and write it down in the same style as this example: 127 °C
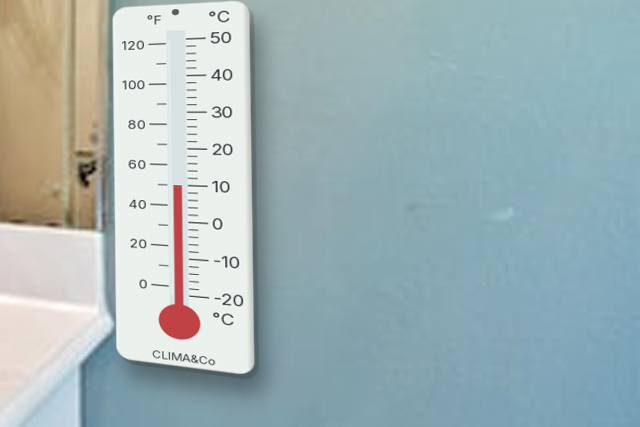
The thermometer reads 10 °C
